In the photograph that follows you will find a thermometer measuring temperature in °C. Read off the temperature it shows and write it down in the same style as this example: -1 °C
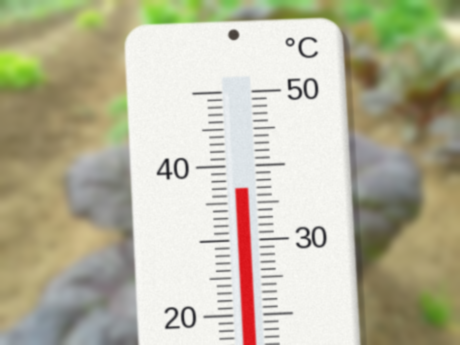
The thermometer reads 37 °C
